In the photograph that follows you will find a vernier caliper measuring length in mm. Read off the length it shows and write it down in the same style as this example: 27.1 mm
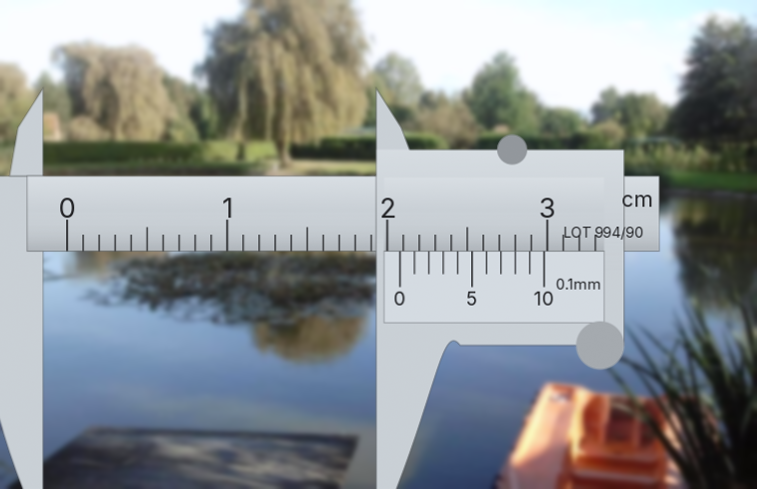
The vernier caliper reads 20.8 mm
